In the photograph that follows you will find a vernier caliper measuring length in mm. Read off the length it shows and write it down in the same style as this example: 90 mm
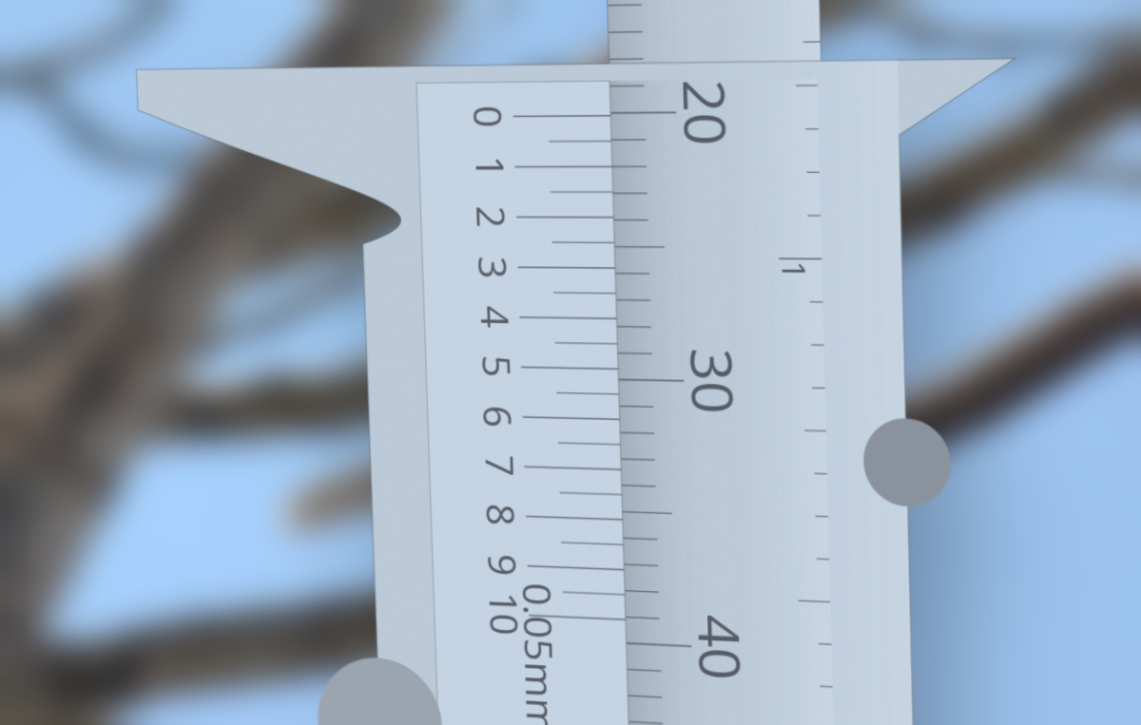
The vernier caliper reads 20.10 mm
